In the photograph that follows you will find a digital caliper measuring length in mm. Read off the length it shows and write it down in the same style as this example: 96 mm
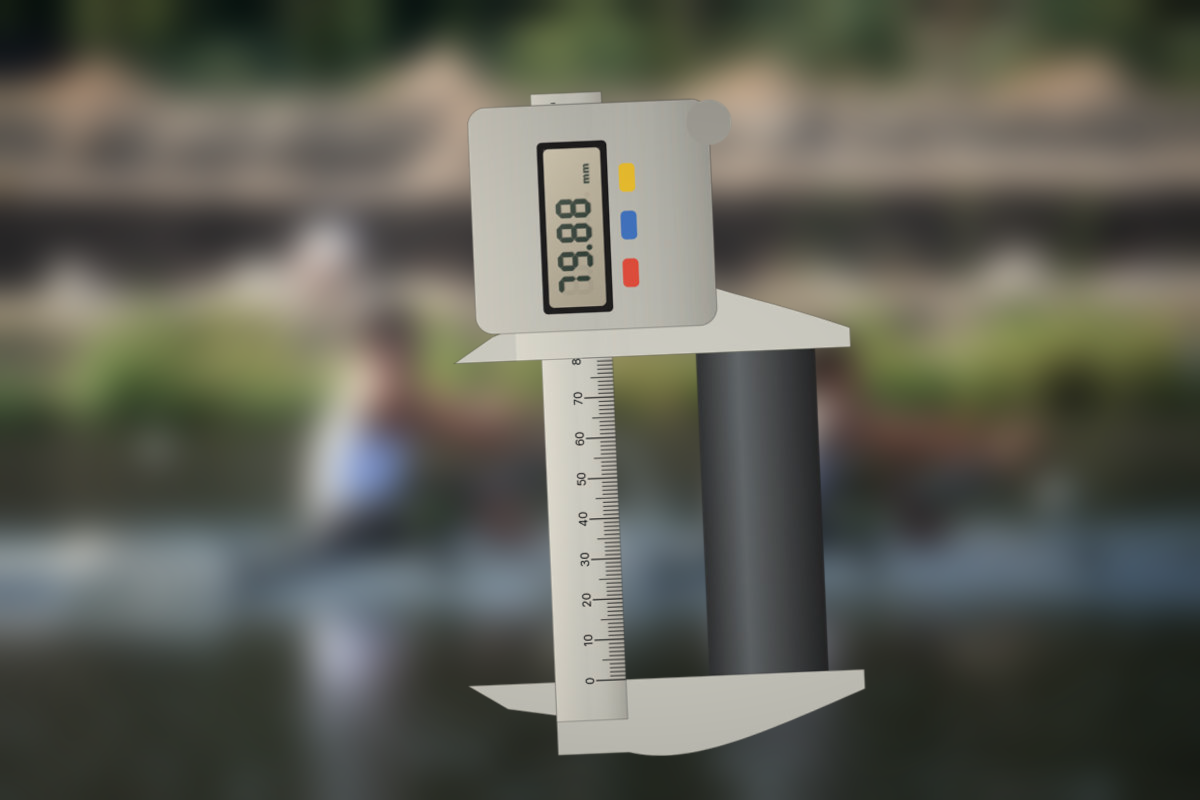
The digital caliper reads 79.88 mm
